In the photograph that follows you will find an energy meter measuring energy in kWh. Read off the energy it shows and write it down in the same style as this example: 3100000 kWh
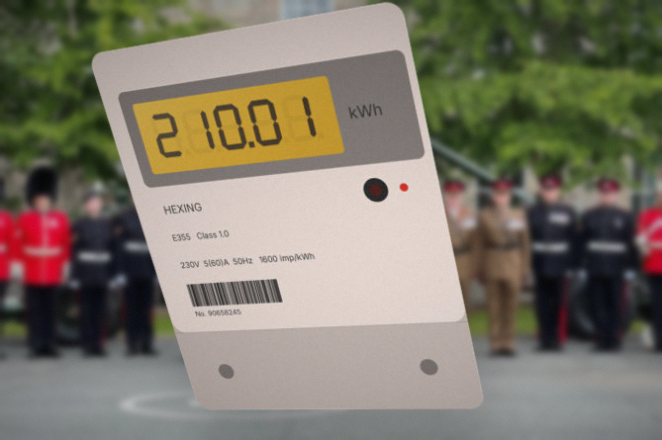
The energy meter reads 210.01 kWh
